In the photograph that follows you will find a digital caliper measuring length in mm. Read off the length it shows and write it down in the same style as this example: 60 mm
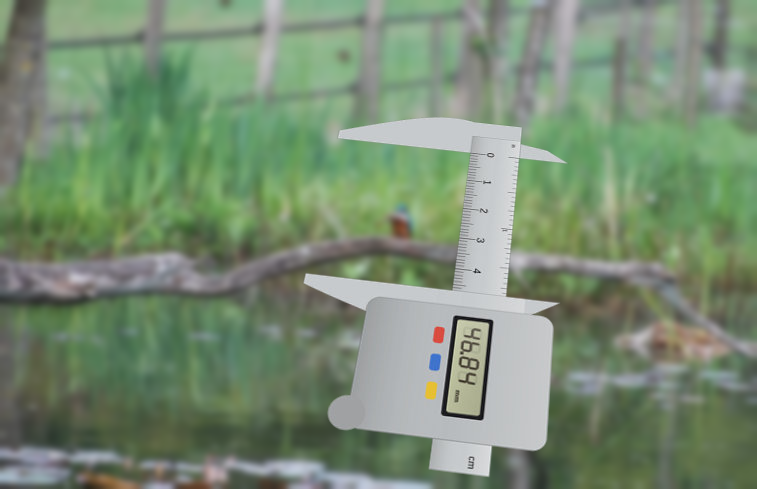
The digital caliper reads 46.84 mm
